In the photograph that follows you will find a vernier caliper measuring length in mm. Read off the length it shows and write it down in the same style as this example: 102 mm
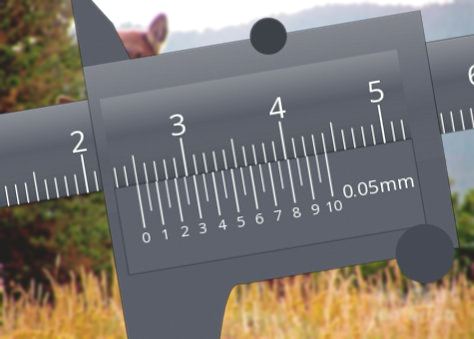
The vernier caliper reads 25.0 mm
